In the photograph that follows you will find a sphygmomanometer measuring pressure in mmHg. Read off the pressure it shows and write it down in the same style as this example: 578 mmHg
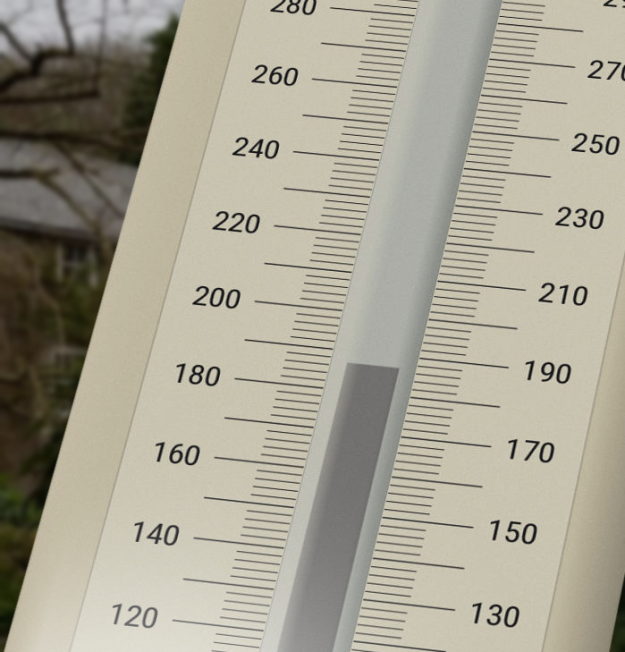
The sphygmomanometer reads 187 mmHg
